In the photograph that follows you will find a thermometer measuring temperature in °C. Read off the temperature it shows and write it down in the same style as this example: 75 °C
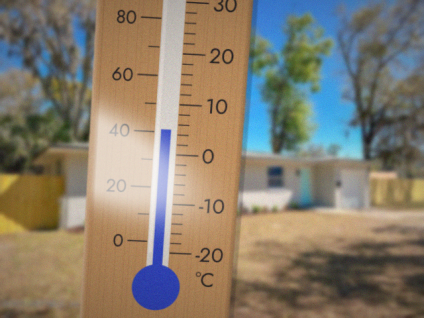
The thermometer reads 5 °C
